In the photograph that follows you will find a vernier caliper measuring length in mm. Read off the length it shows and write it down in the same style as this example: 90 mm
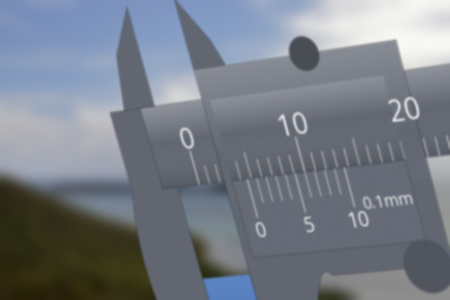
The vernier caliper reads 4.6 mm
